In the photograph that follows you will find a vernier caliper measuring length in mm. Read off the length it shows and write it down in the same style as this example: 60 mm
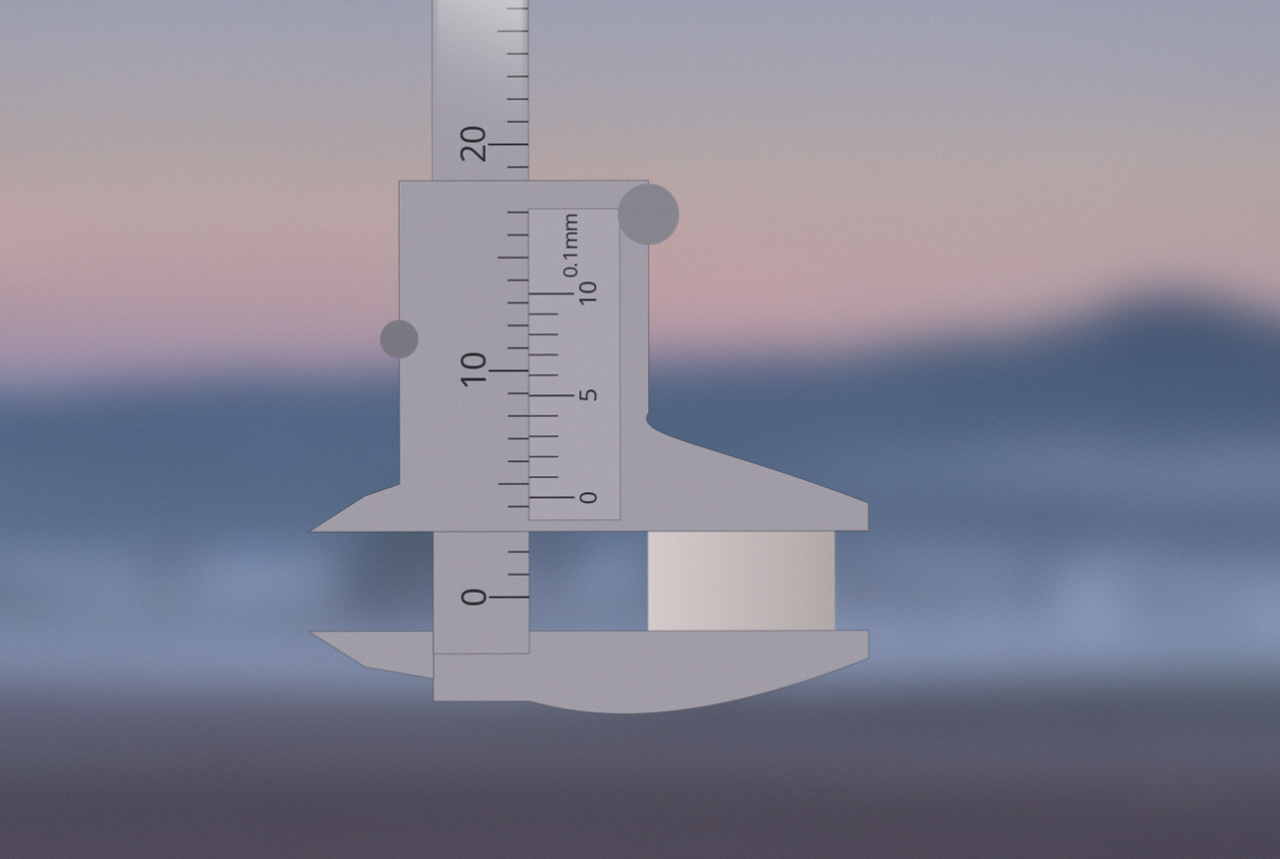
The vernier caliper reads 4.4 mm
